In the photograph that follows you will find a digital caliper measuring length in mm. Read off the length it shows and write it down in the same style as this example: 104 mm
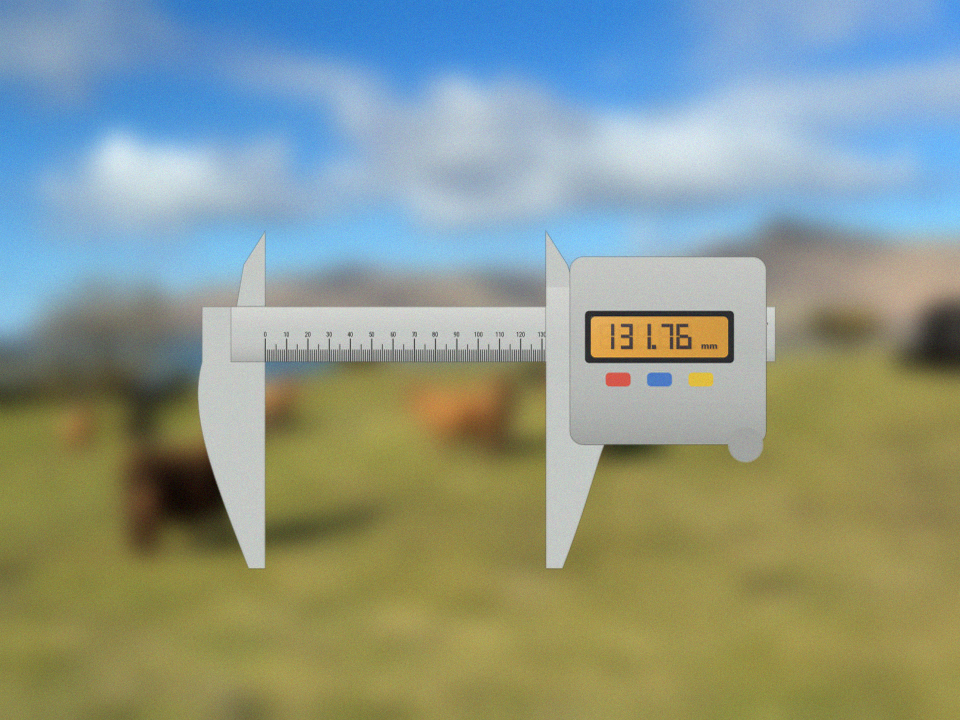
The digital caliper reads 131.76 mm
